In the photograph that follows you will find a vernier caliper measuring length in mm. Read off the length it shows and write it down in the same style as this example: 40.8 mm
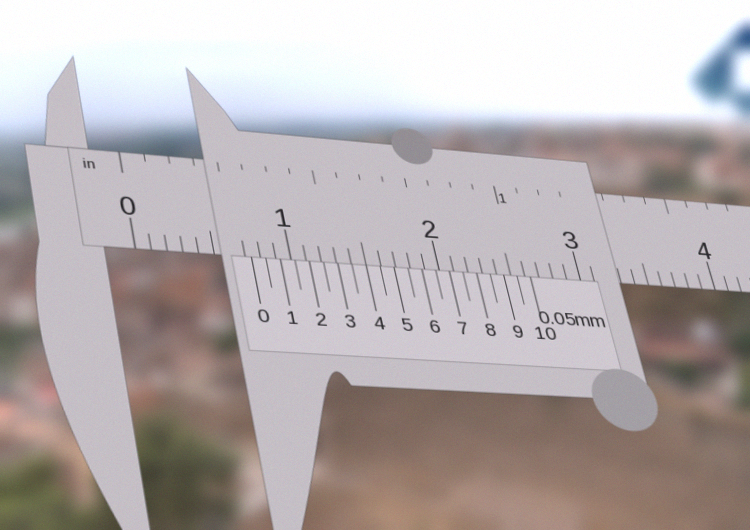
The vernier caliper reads 7.4 mm
